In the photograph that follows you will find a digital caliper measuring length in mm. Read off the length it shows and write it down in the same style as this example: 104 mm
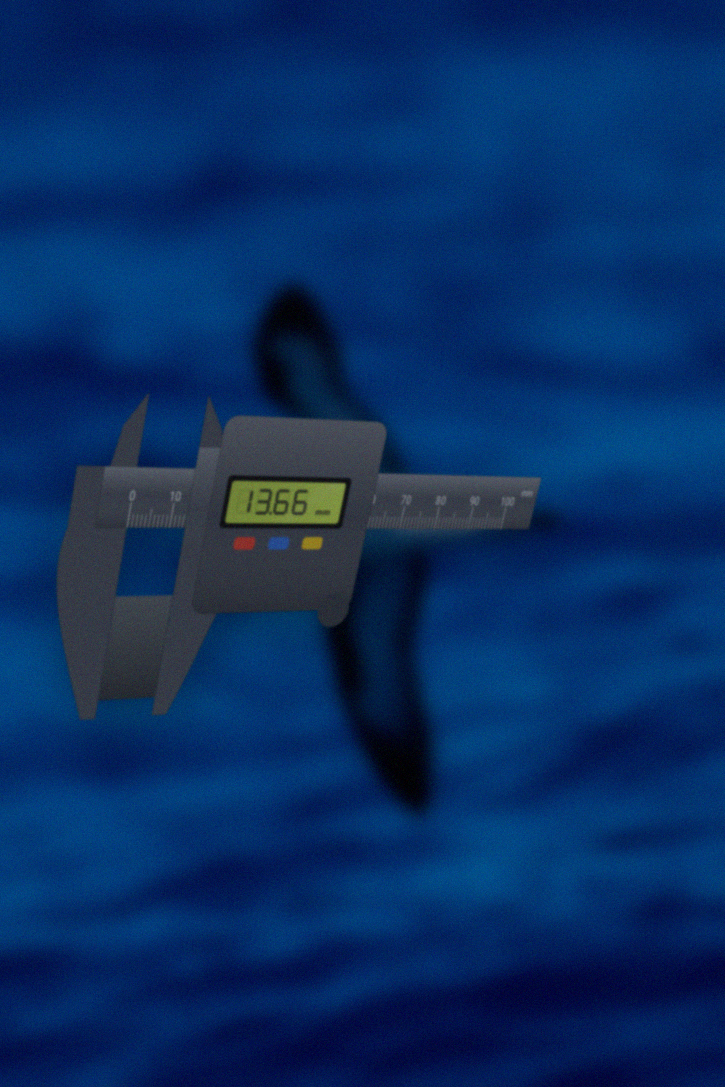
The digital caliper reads 13.66 mm
